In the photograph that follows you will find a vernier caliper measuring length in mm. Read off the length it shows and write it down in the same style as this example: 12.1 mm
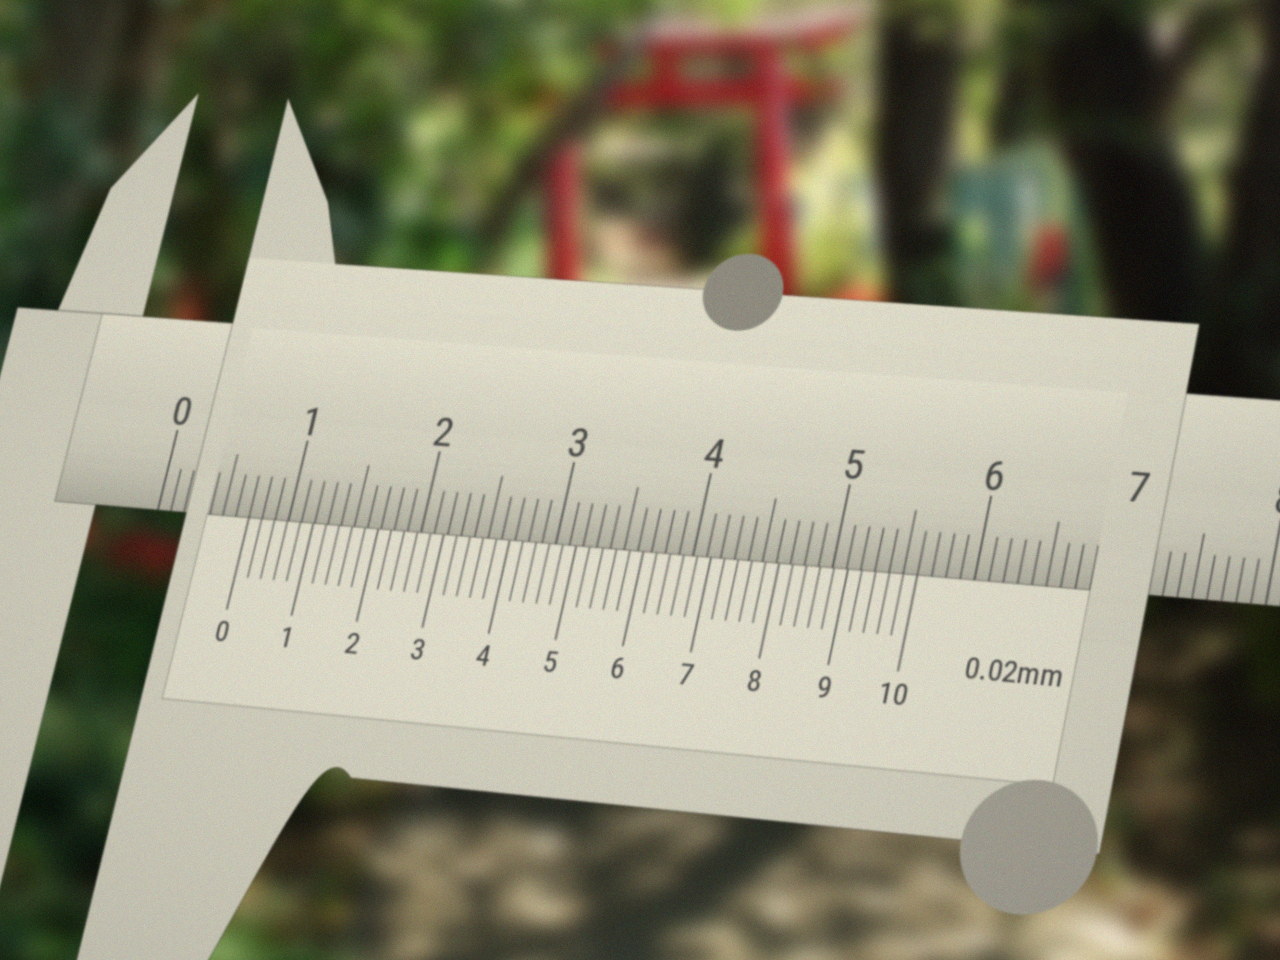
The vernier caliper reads 7.0 mm
